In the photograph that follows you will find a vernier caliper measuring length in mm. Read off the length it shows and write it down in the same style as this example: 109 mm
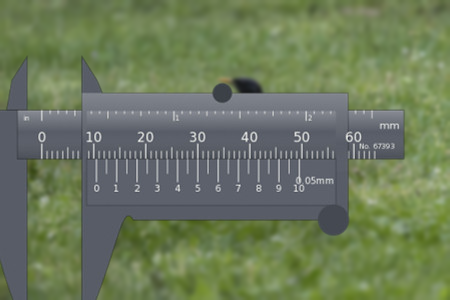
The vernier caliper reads 10.5 mm
